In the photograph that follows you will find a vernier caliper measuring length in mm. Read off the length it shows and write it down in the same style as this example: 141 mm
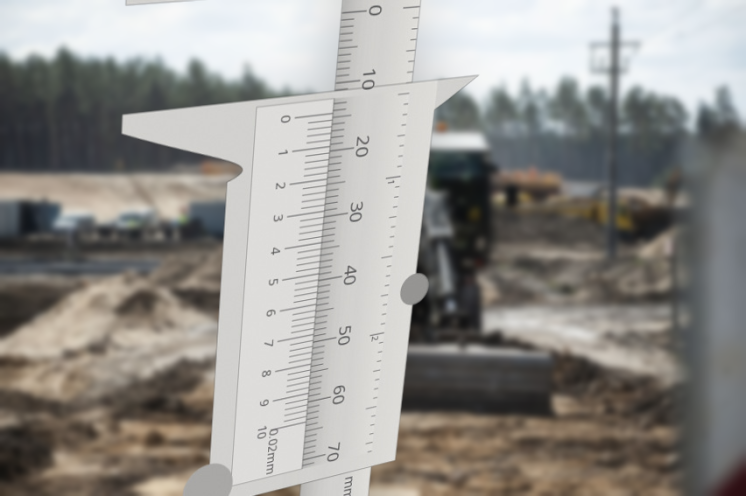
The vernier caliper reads 14.4 mm
